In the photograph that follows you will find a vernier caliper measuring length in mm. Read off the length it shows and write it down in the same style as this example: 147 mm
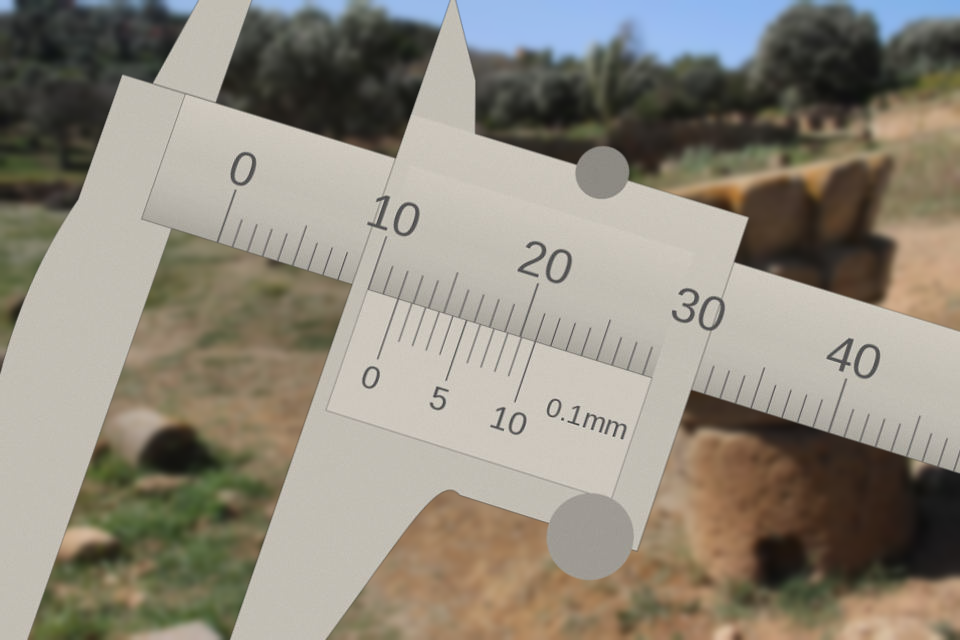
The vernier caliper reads 12.0 mm
